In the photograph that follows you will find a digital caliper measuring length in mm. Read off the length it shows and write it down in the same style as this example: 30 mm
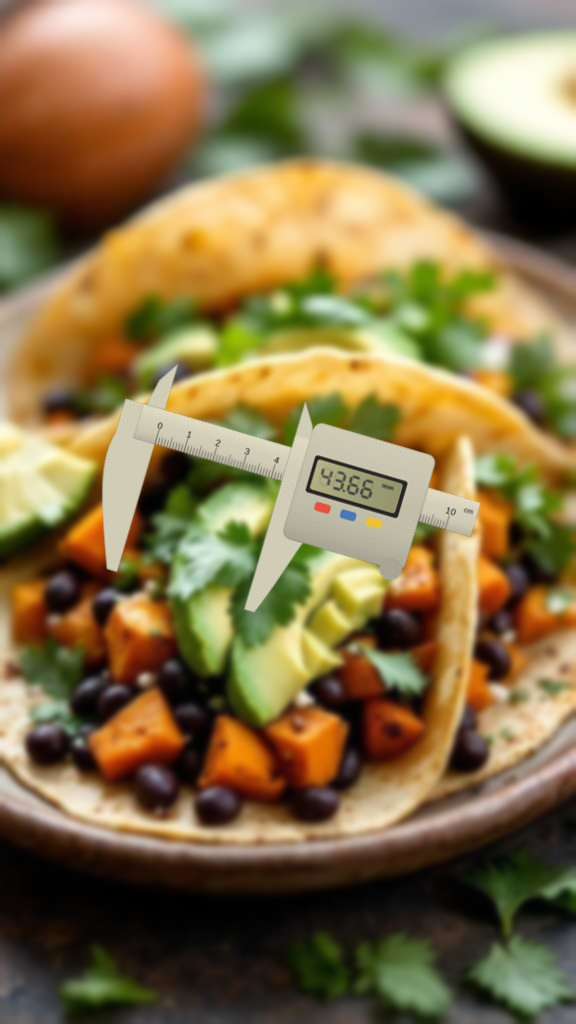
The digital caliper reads 43.66 mm
